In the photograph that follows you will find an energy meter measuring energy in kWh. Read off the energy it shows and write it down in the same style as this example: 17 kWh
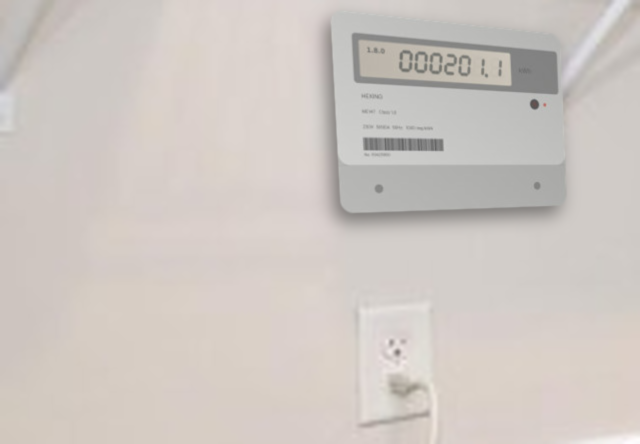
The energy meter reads 201.1 kWh
